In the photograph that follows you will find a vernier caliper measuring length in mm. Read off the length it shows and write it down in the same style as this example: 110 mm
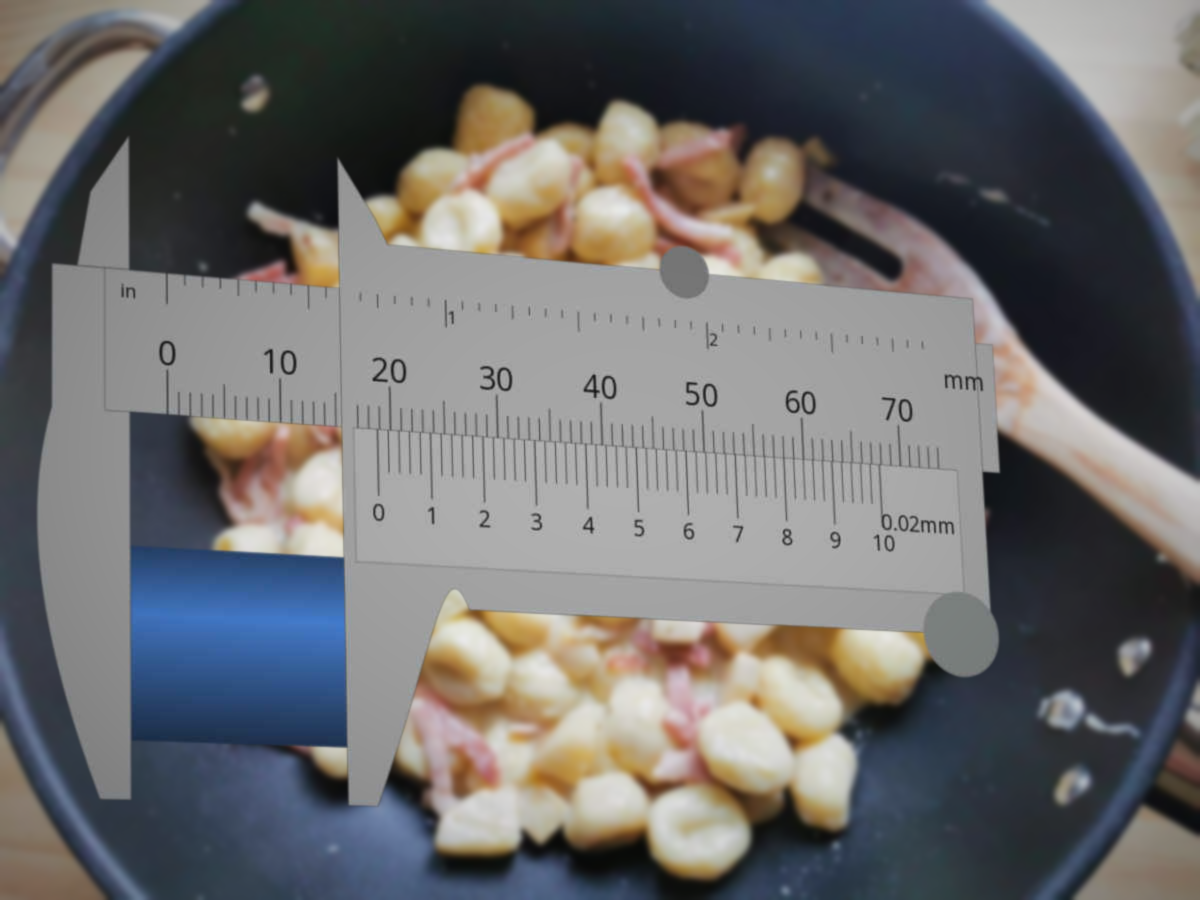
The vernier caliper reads 18.8 mm
